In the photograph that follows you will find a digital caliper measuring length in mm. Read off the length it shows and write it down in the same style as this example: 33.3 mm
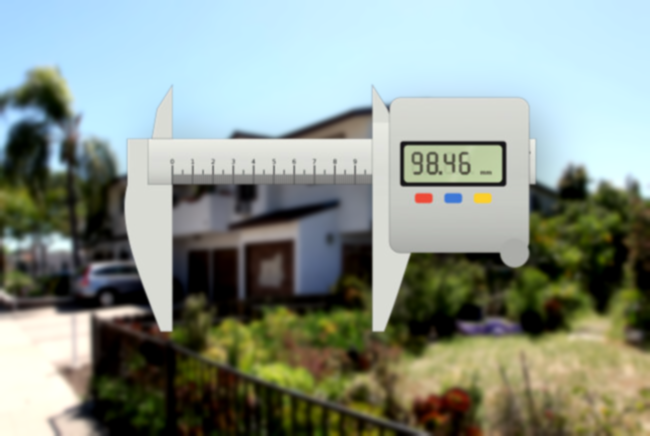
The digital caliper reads 98.46 mm
